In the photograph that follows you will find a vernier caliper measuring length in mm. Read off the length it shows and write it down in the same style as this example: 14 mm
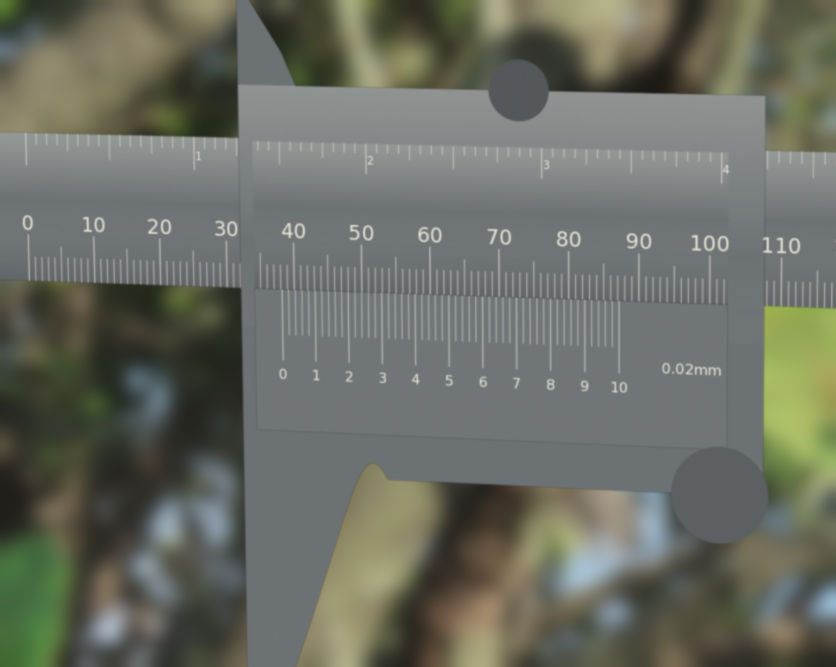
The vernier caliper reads 38.2 mm
